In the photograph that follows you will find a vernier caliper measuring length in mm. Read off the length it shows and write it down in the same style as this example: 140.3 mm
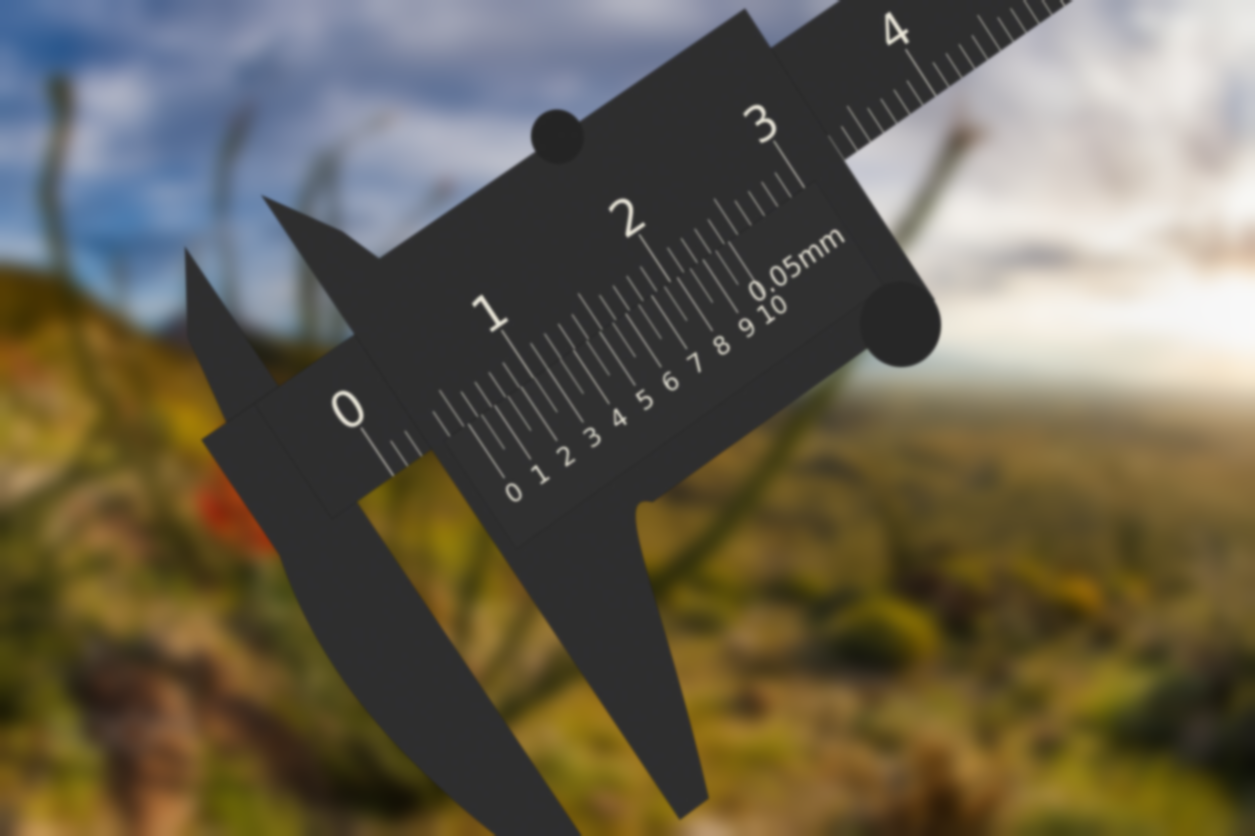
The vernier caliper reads 5.3 mm
